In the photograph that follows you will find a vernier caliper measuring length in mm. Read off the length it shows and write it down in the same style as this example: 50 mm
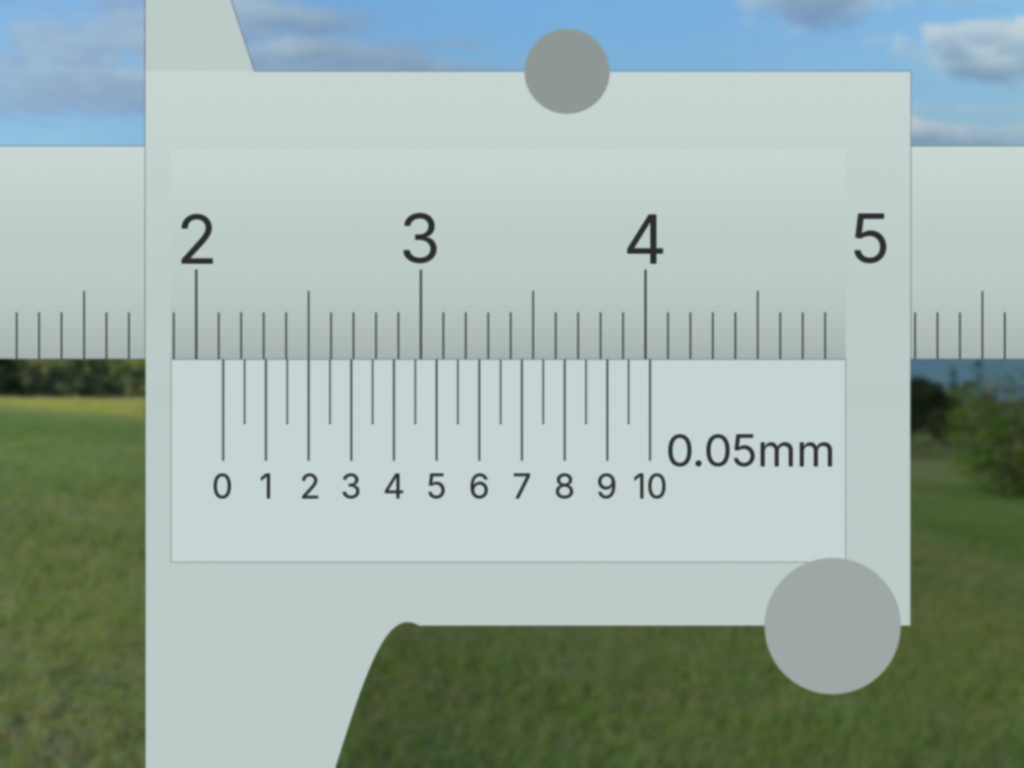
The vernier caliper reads 21.2 mm
